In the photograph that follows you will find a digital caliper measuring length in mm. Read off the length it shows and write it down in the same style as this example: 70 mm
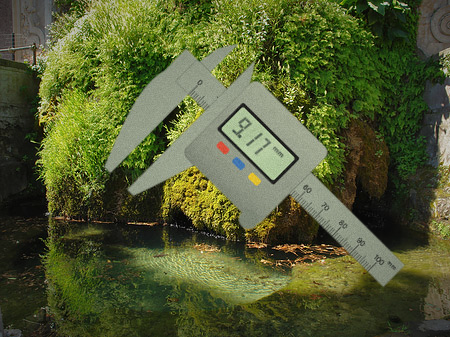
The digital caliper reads 9.17 mm
